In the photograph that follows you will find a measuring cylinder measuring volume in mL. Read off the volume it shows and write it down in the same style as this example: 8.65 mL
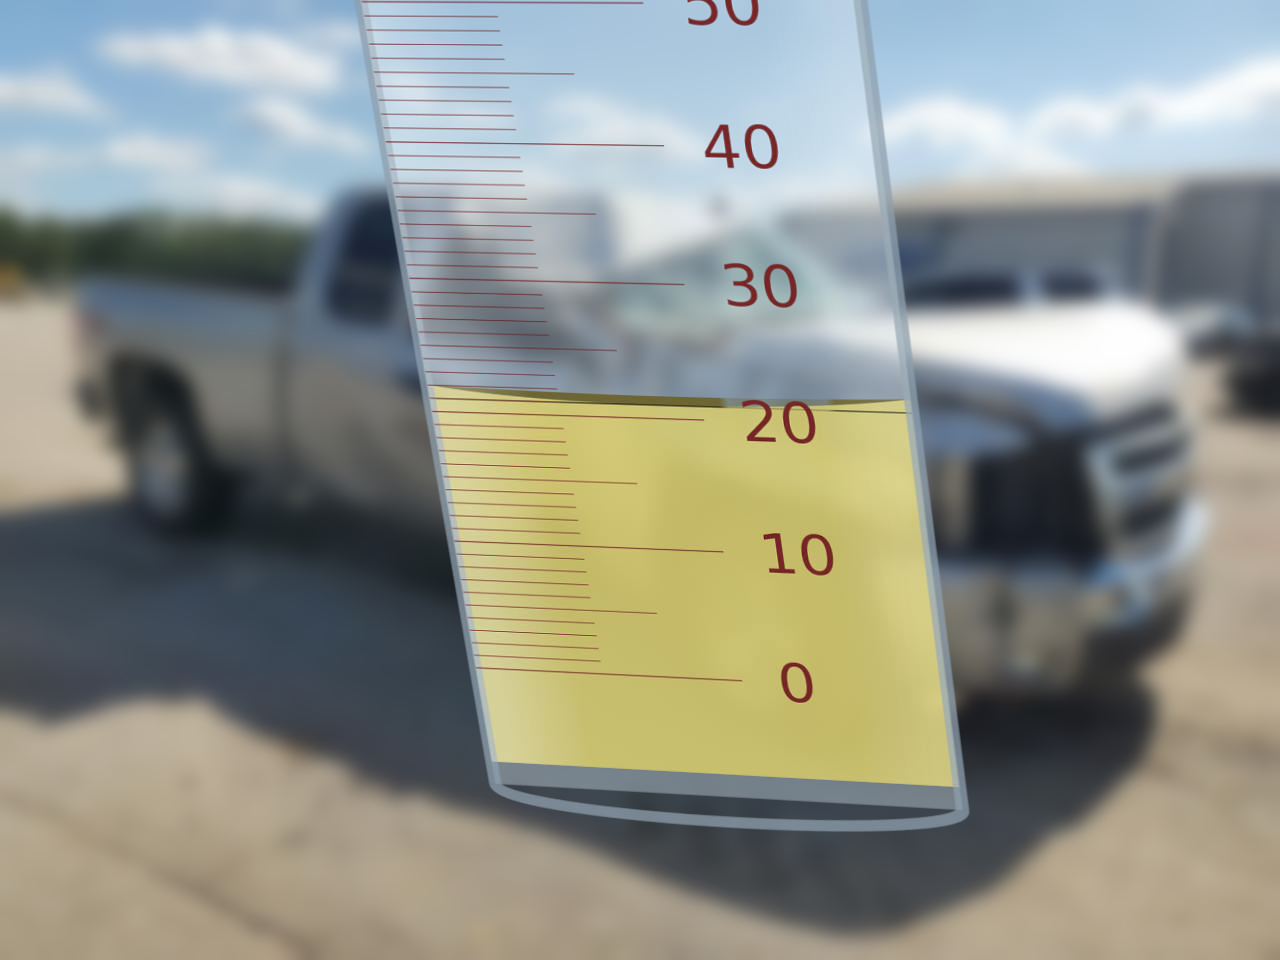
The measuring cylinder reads 21 mL
